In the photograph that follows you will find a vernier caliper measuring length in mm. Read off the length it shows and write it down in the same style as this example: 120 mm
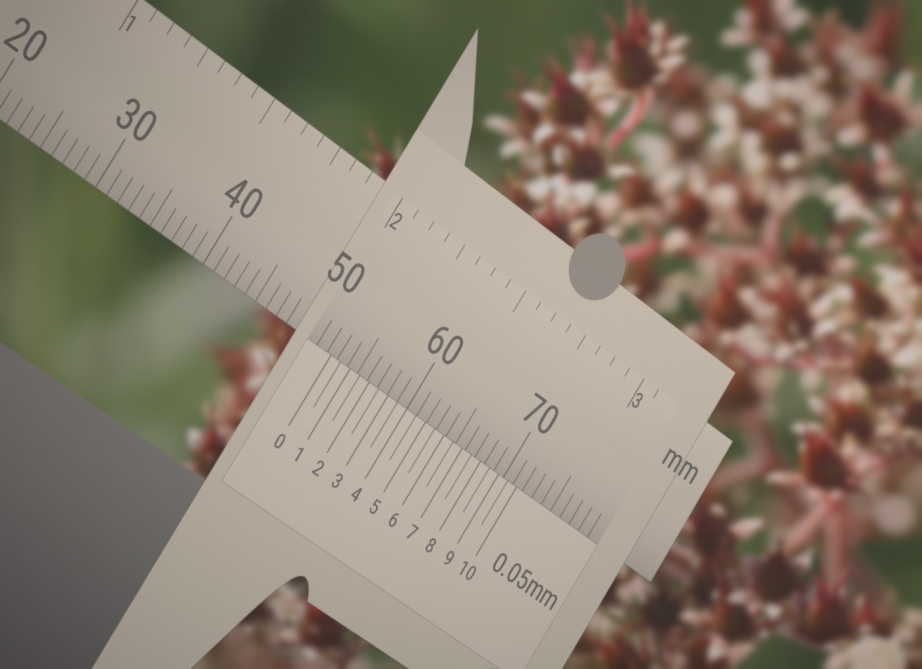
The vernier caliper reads 52.4 mm
